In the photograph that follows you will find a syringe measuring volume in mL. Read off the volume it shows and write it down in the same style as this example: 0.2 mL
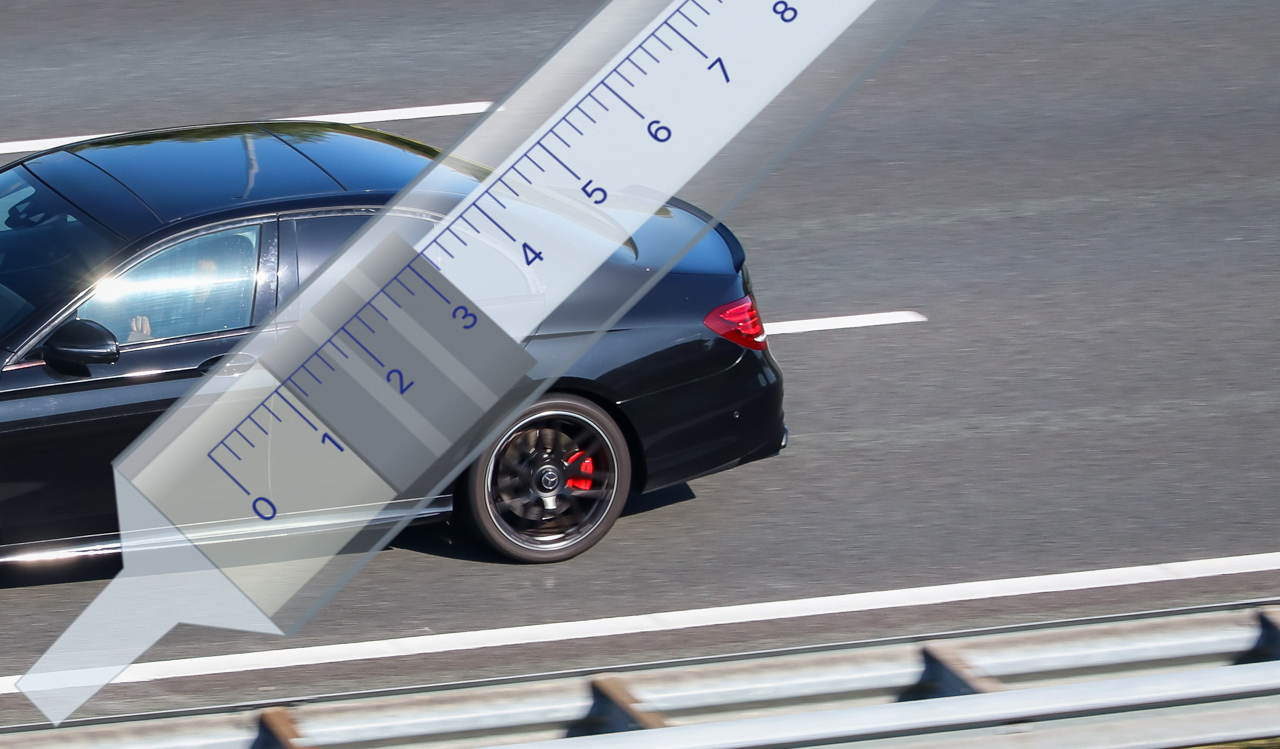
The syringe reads 1.1 mL
